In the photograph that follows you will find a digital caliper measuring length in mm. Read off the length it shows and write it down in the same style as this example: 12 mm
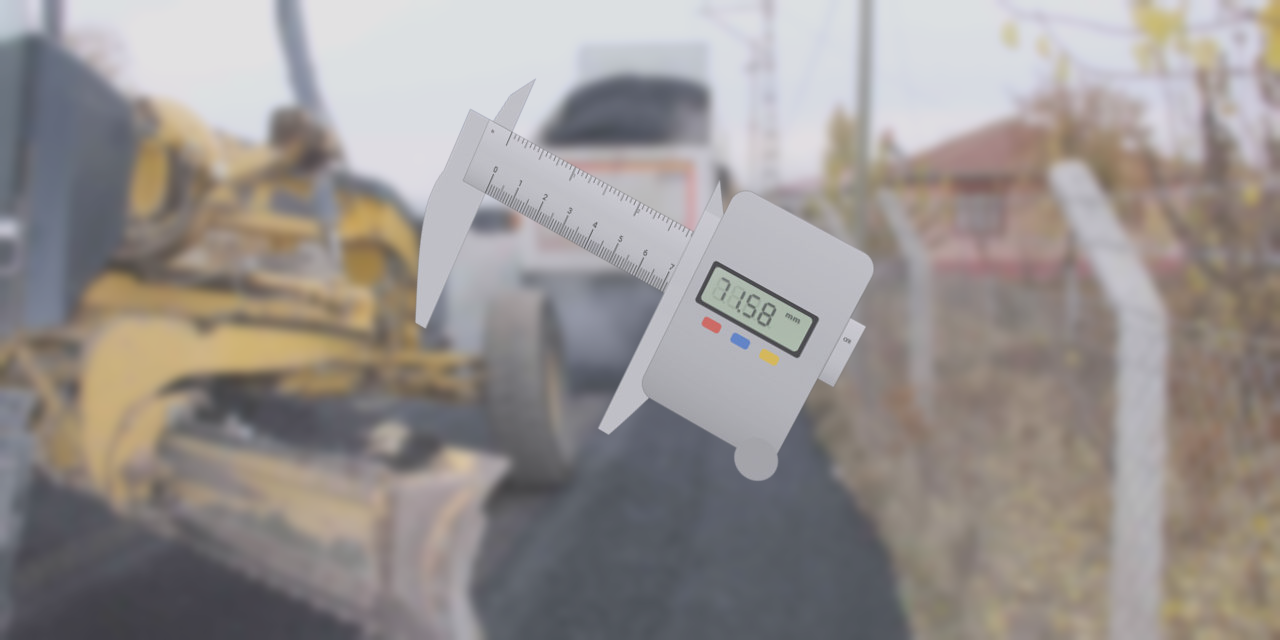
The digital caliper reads 71.58 mm
